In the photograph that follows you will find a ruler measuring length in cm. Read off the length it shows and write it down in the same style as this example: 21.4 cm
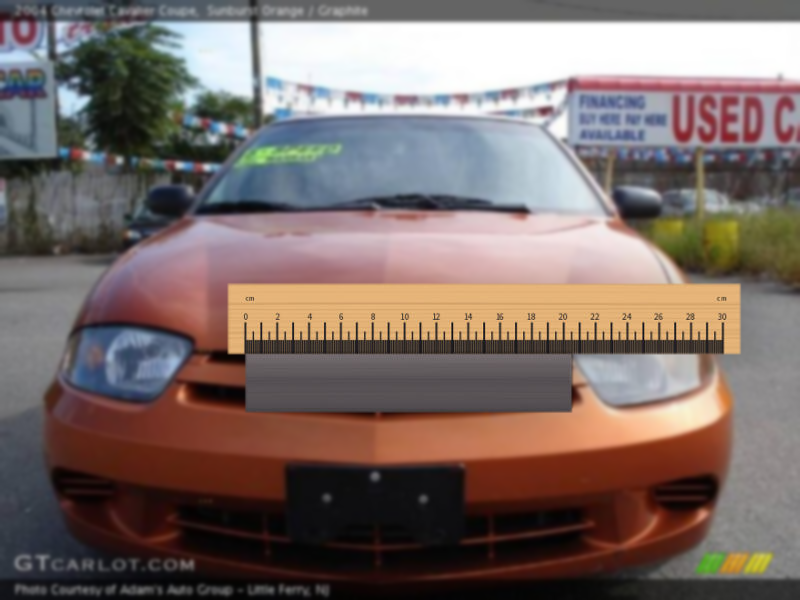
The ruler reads 20.5 cm
